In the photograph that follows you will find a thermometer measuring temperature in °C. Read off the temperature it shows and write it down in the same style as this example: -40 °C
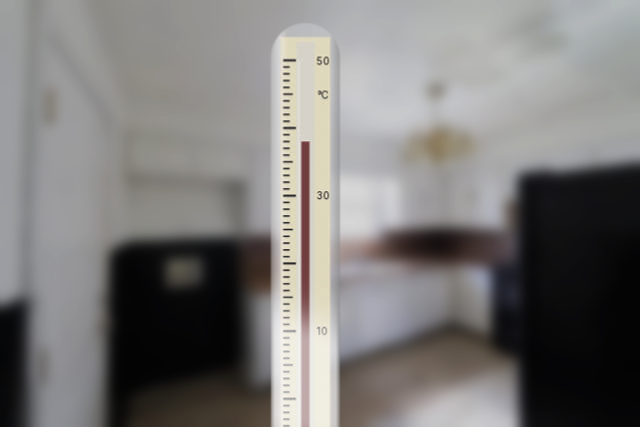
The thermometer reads 38 °C
